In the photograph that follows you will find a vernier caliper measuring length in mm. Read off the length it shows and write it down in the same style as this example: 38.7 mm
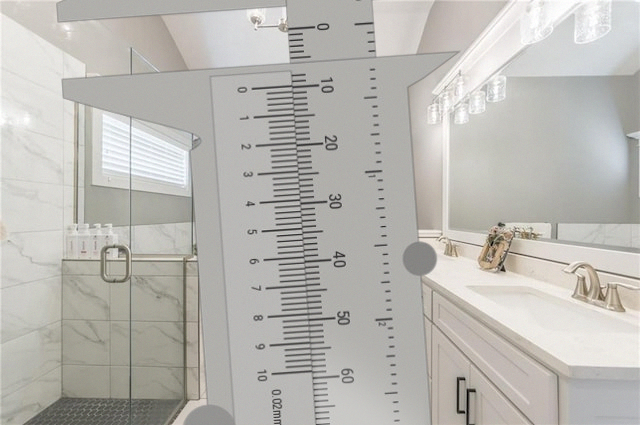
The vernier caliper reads 9.8 mm
